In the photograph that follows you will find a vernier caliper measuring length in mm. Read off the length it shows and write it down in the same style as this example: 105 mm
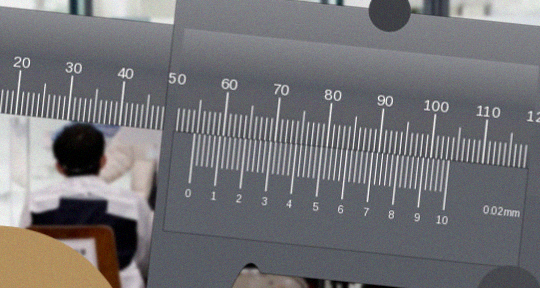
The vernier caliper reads 54.5 mm
